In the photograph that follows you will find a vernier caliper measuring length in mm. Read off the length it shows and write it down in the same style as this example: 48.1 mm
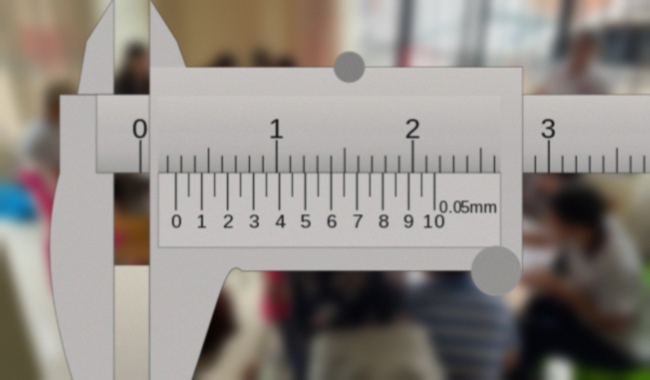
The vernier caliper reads 2.6 mm
